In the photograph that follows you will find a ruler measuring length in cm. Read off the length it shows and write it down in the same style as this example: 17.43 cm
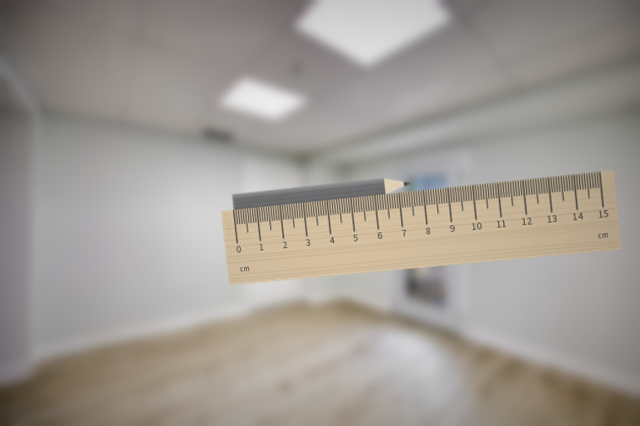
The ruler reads 7.5 cm
